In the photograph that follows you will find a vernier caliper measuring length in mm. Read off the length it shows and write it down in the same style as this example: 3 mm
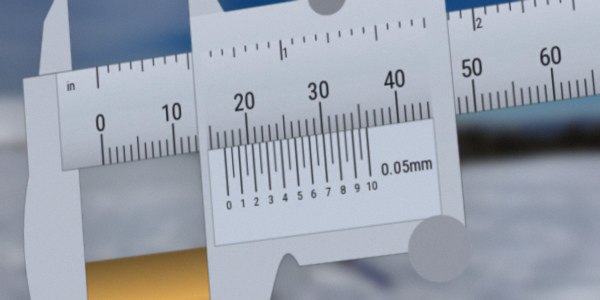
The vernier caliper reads 16.8 mm
